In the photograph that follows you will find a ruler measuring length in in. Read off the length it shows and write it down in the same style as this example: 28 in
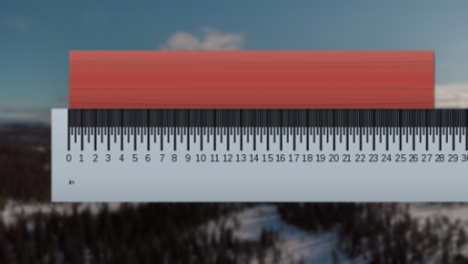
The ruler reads 27.5 in
